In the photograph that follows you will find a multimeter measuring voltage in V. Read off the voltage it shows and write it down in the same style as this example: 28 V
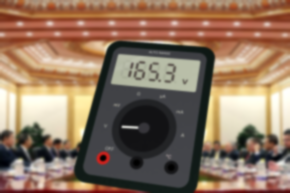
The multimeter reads 165.3 V
